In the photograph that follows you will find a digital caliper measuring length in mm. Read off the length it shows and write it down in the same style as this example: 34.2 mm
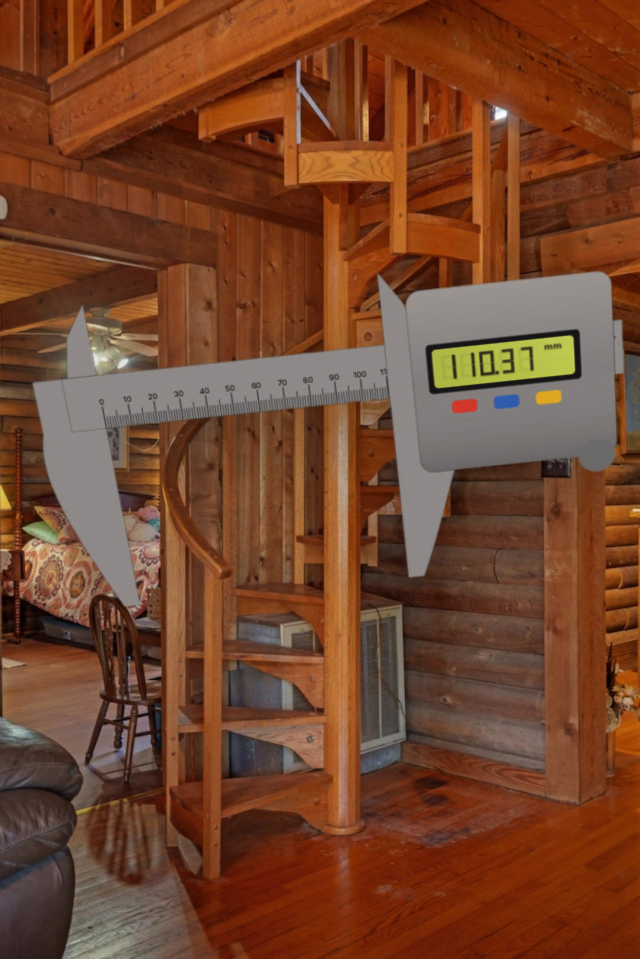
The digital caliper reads 110.37 mm
